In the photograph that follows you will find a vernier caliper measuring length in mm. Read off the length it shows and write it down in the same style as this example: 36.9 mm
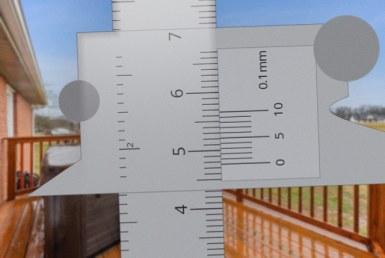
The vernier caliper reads 47.6 mm
